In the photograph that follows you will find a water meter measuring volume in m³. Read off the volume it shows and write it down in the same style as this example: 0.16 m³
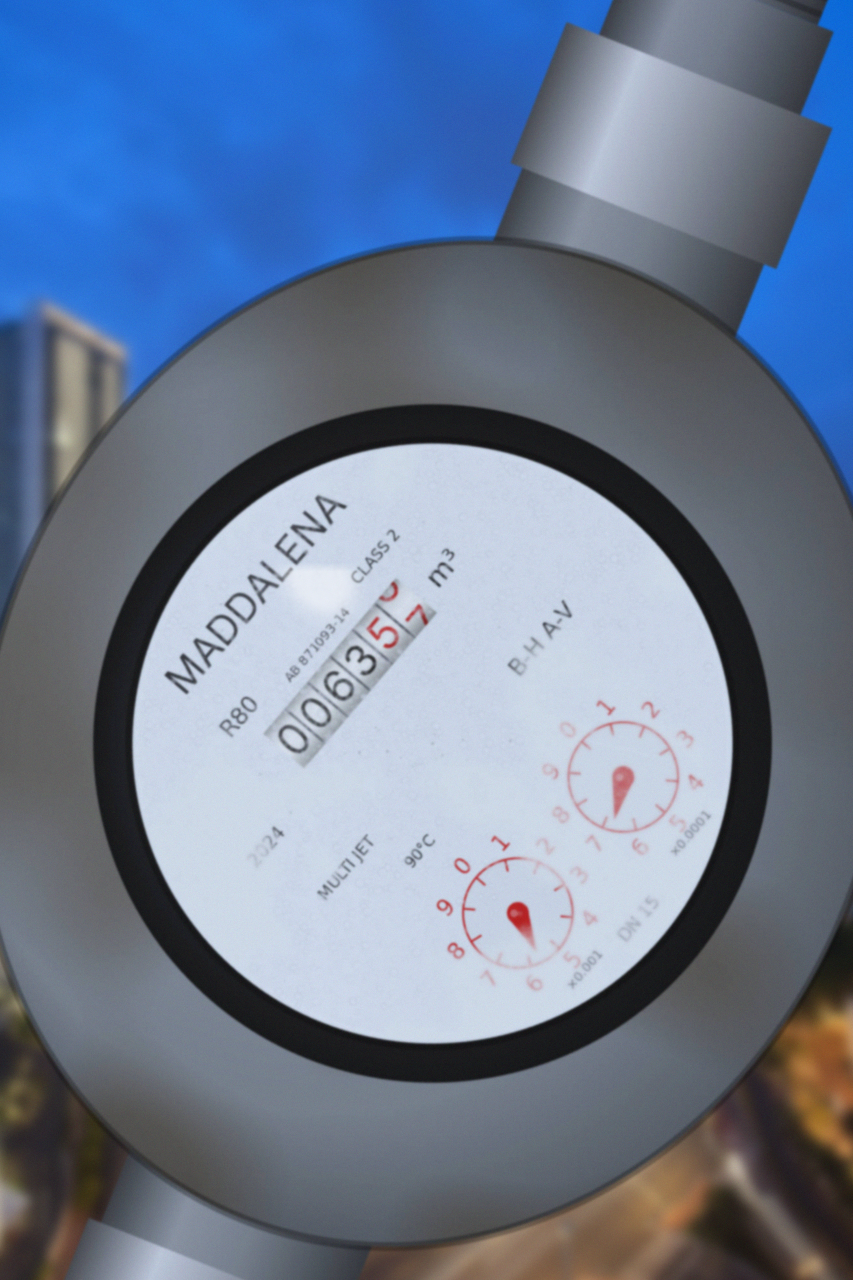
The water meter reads 63.5656 m³
